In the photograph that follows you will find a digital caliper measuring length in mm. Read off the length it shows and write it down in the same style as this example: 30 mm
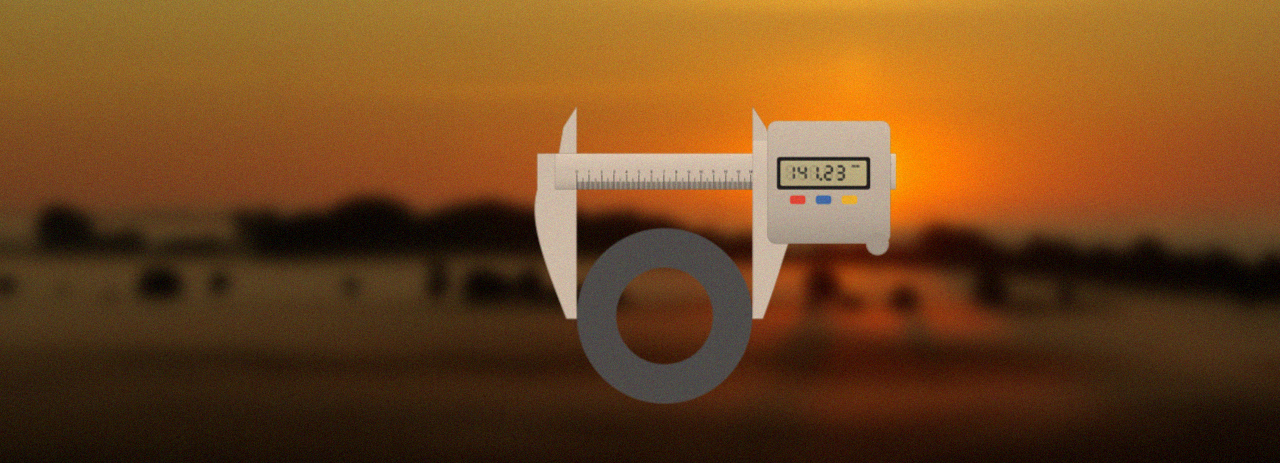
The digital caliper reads 141.23 mm
